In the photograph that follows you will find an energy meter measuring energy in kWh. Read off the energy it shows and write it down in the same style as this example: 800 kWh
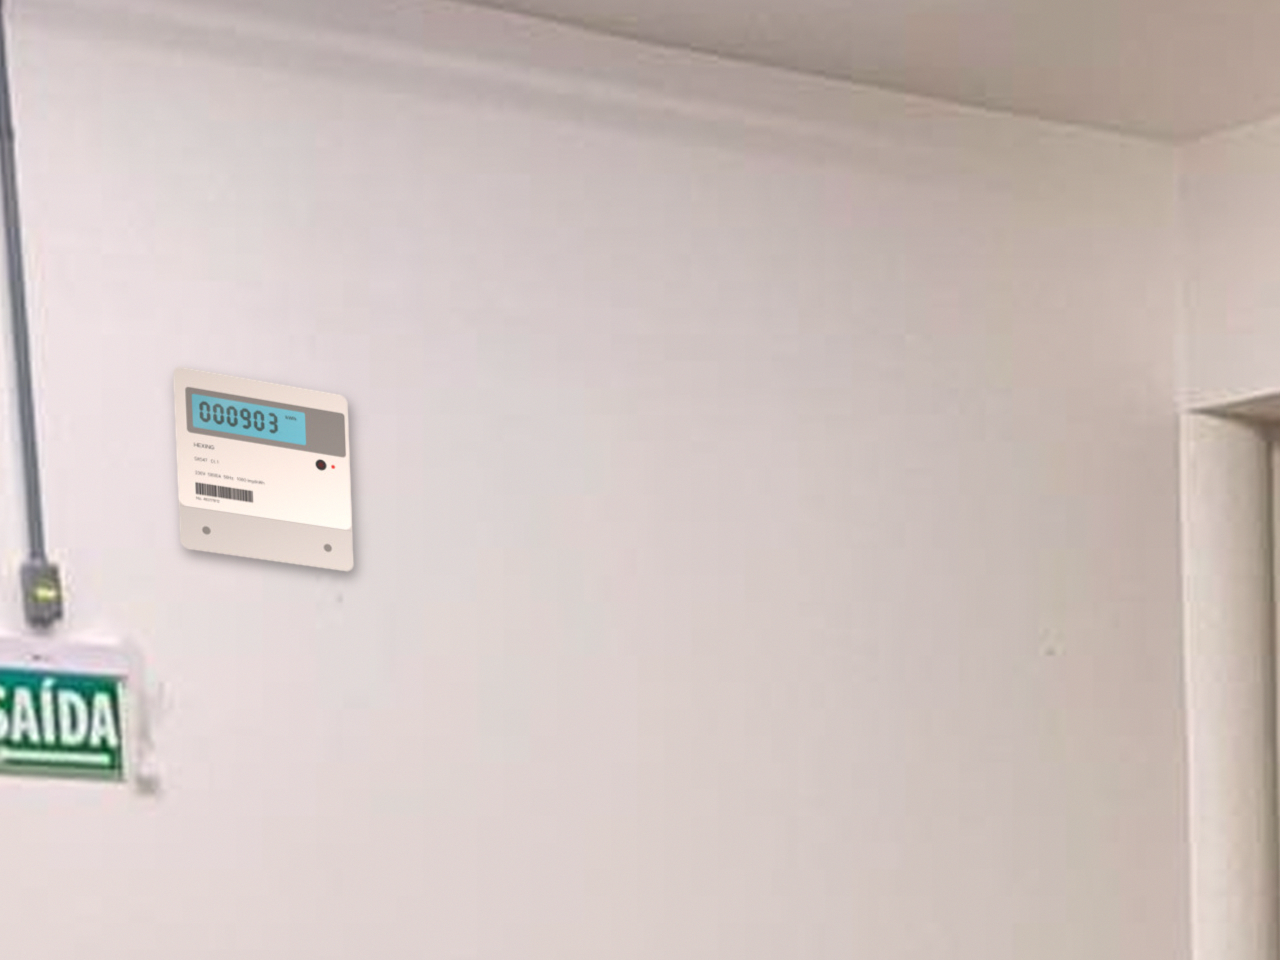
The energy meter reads 903 kWh
